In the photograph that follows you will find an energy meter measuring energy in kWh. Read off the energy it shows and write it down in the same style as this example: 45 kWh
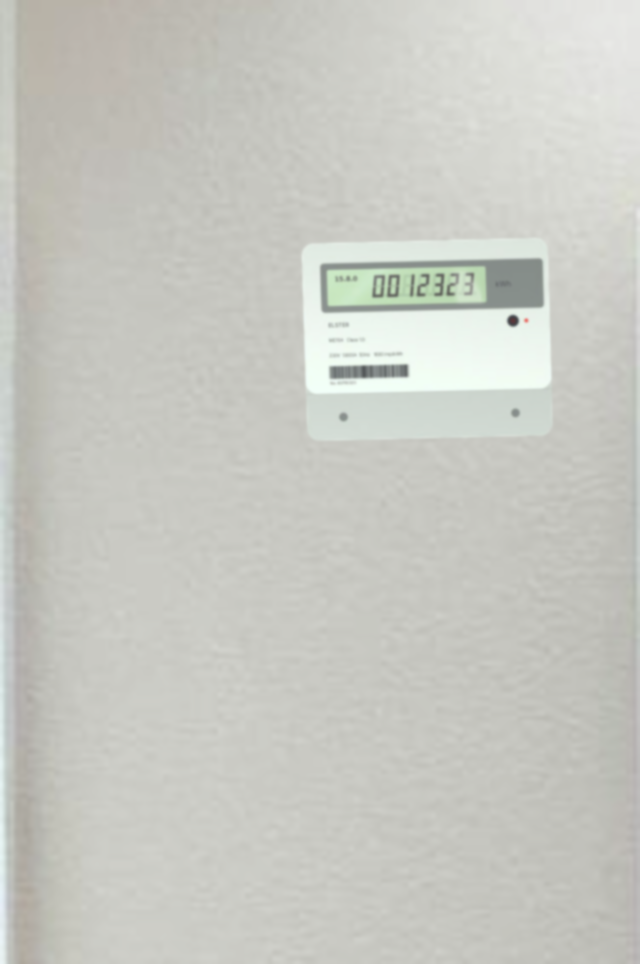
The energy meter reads 12323 kWh
